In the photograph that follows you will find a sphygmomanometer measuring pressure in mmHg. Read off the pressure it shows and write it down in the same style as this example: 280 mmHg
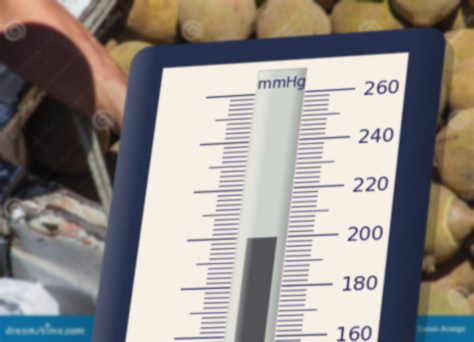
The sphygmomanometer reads 200 mmHg
